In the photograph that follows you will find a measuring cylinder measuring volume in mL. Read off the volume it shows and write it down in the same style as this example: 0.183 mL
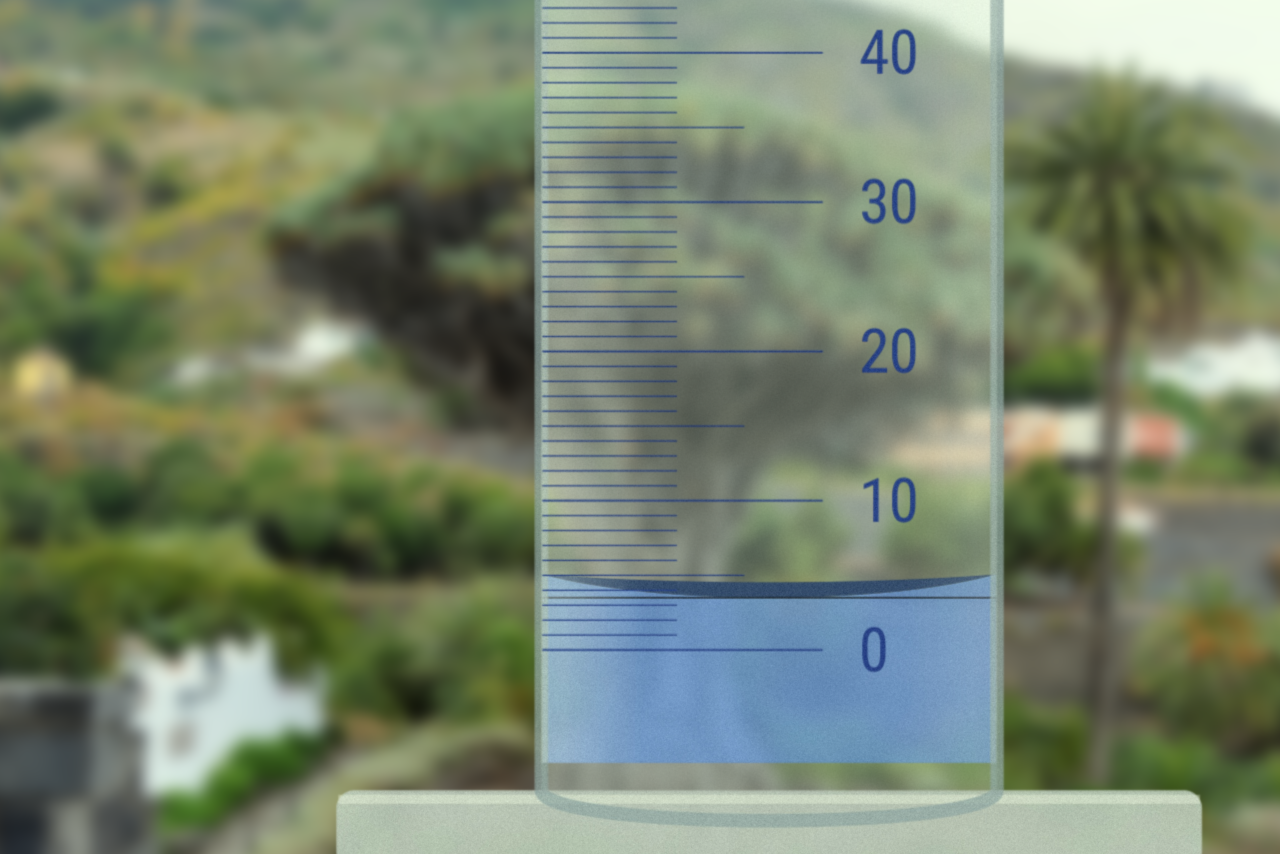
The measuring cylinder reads 3.5 mL
